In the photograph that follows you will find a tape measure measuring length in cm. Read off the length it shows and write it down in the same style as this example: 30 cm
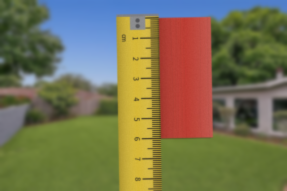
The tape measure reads 6 cm
